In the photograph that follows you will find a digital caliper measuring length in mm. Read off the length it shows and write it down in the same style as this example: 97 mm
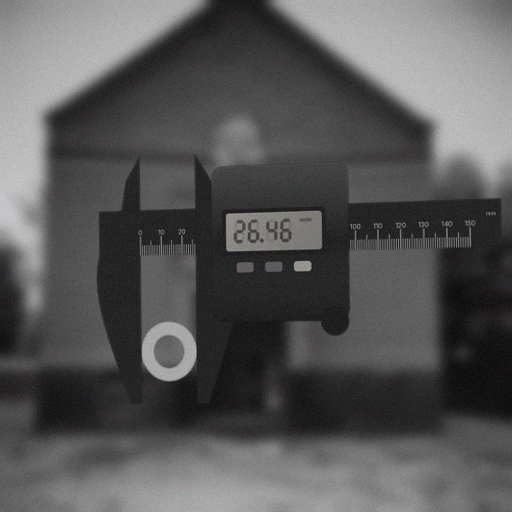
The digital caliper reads 26.46 mm
